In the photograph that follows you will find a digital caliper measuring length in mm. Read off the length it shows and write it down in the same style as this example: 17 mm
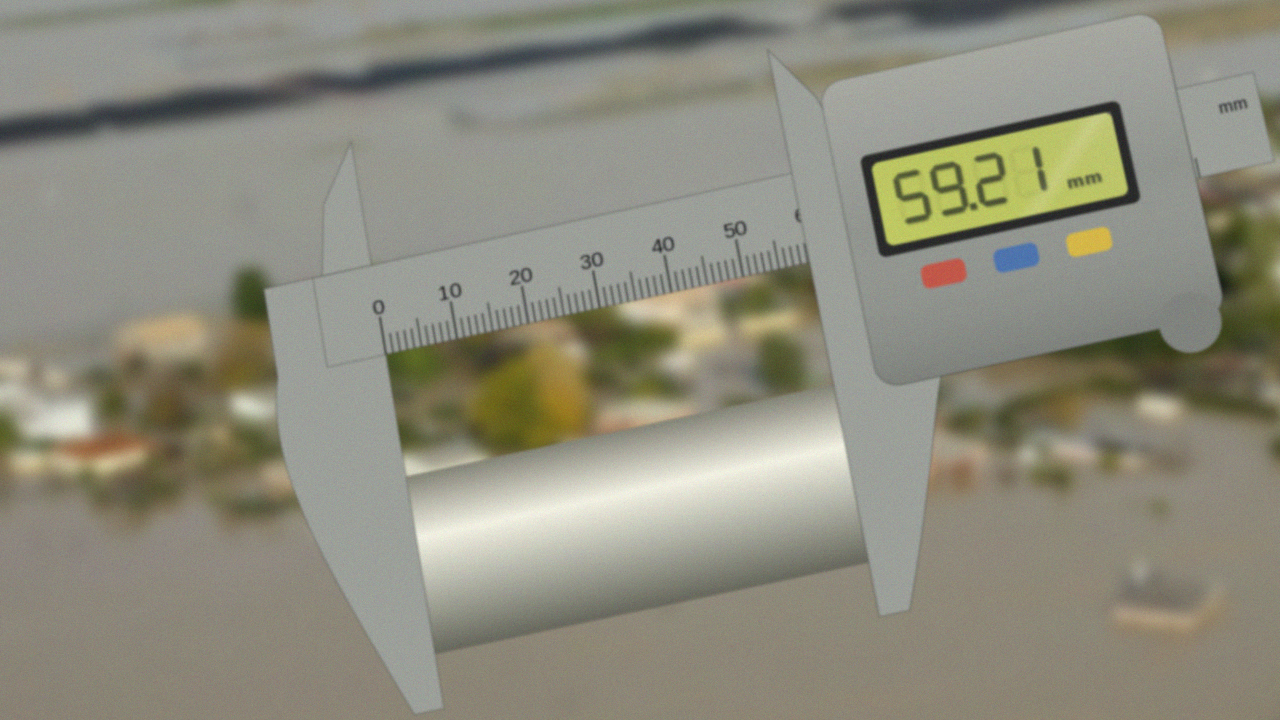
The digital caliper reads 59.21 mm
